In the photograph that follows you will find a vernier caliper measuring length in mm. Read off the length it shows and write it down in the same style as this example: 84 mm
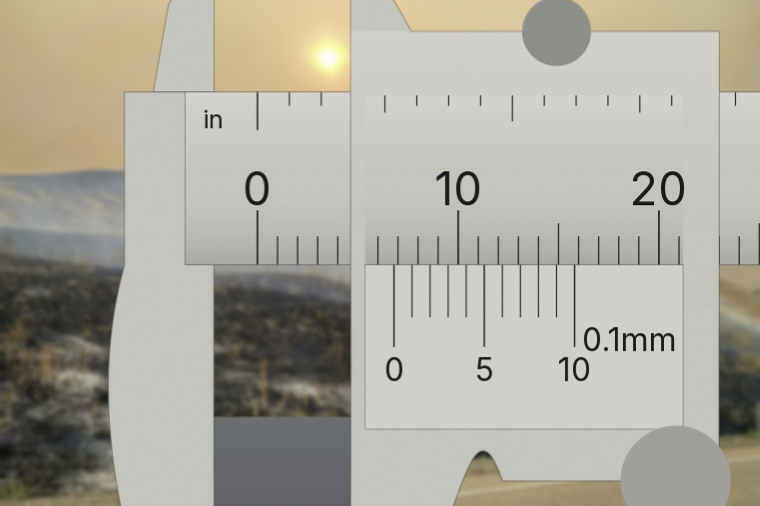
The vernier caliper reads 6.8 mm
